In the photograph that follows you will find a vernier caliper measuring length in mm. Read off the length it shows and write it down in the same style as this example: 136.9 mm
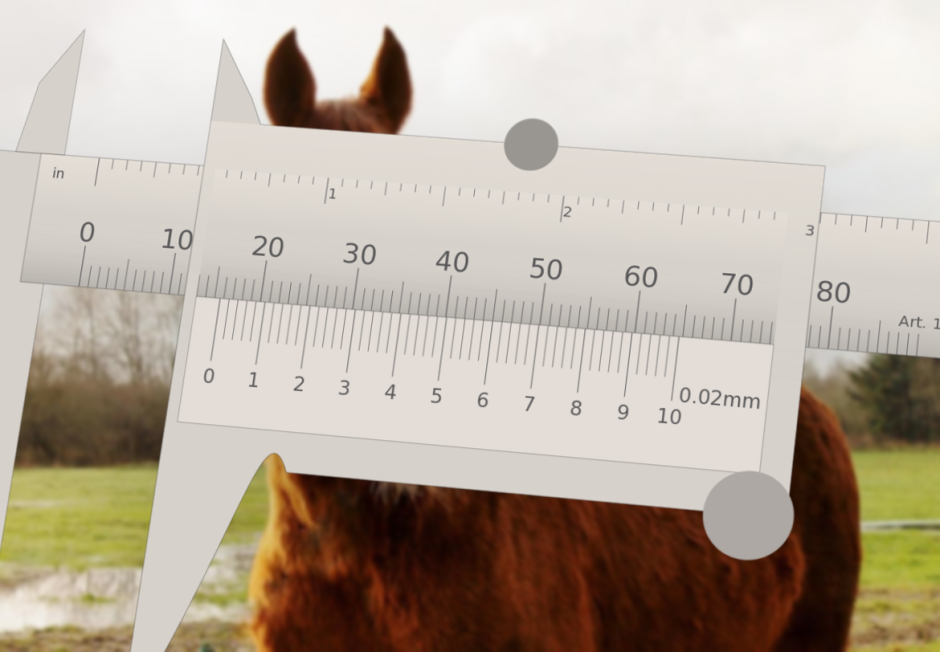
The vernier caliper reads 15.6 mm
